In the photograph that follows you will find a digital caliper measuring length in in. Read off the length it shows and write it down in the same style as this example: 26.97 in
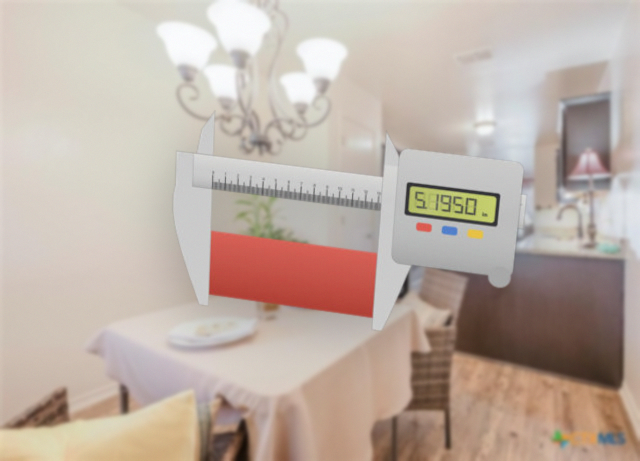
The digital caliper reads 5.1950 in
